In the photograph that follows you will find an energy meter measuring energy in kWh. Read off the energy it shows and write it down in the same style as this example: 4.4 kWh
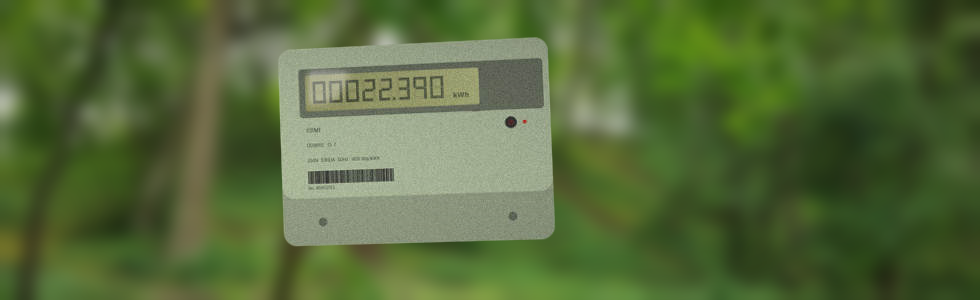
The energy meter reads 22.390 kWh
